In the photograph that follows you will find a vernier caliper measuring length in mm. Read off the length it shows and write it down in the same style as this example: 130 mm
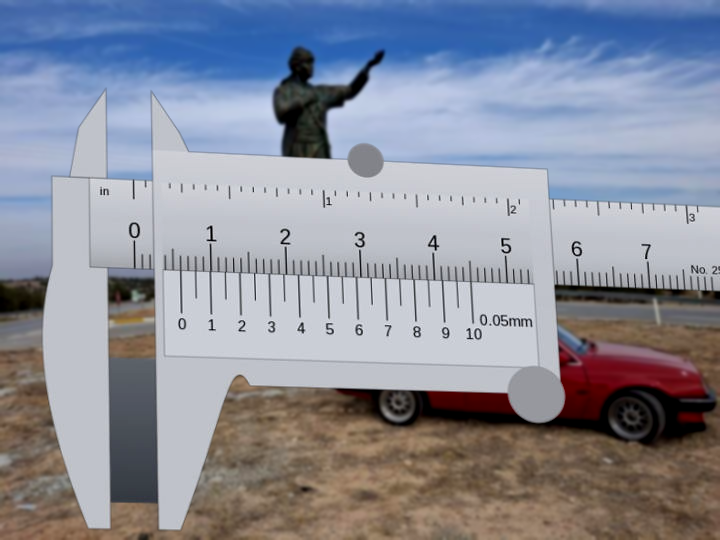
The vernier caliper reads 6.0 mm
